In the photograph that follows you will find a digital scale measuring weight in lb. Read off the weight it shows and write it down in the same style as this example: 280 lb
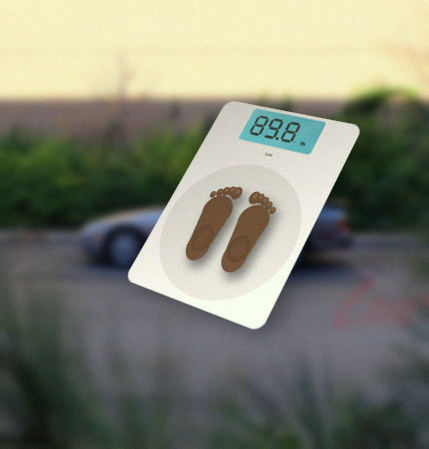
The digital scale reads 89.8 lb
